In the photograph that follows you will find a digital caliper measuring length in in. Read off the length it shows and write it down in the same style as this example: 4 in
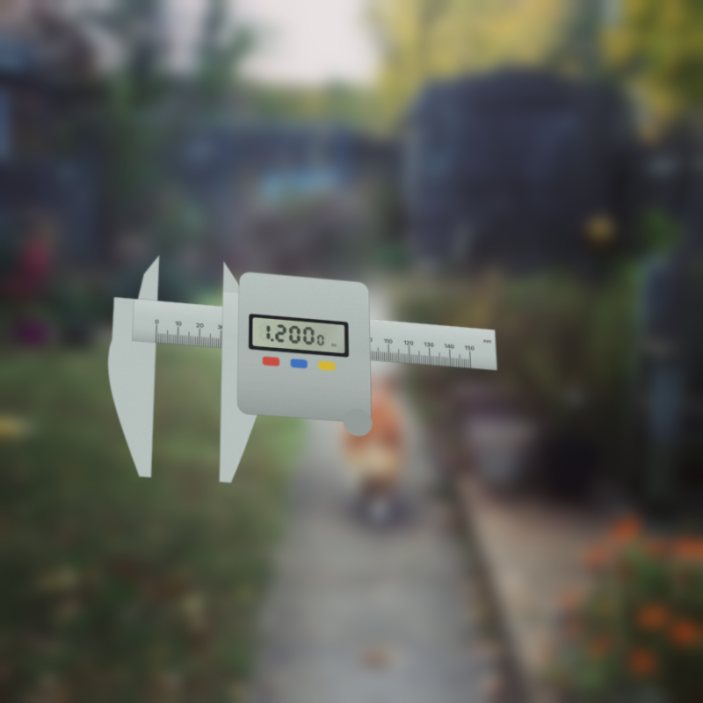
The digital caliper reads 1.2000 in
